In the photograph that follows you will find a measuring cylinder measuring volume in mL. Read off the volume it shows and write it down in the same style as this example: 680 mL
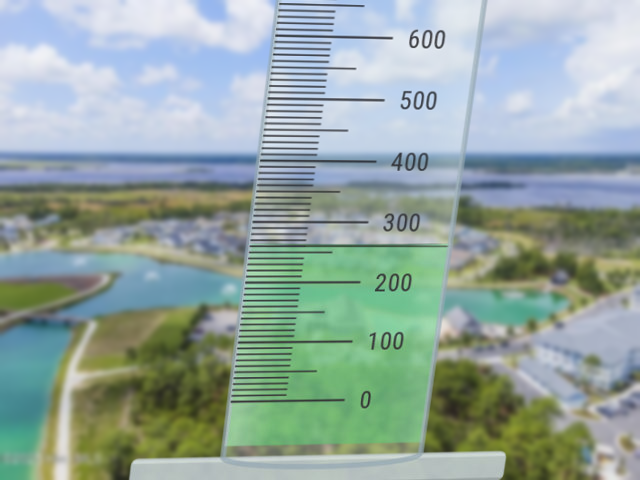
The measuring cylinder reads 260 mL
